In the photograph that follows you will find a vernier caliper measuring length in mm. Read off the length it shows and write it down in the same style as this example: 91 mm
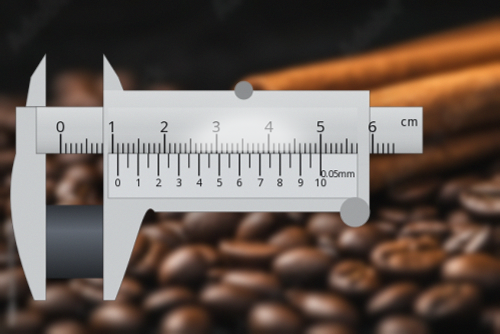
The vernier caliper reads 11.0 mm
